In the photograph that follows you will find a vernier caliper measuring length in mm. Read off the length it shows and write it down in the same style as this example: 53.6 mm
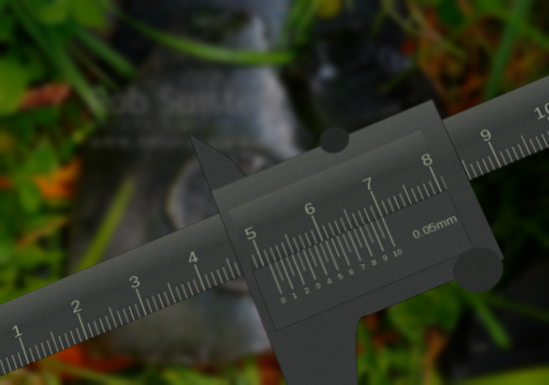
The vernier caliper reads 51.0 mm
